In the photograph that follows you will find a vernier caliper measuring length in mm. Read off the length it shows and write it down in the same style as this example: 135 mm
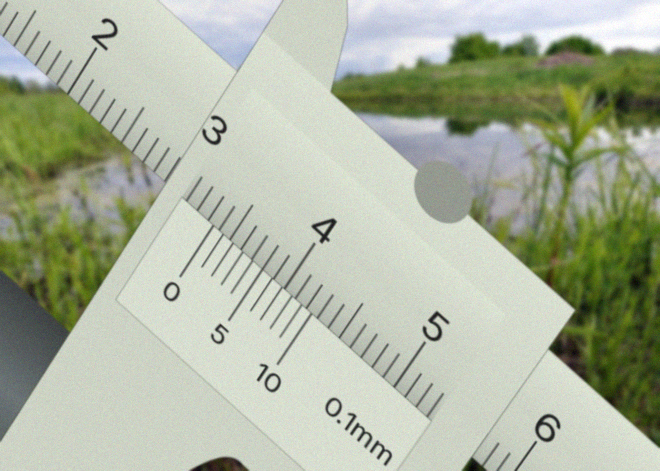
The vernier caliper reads 33.5 mm
